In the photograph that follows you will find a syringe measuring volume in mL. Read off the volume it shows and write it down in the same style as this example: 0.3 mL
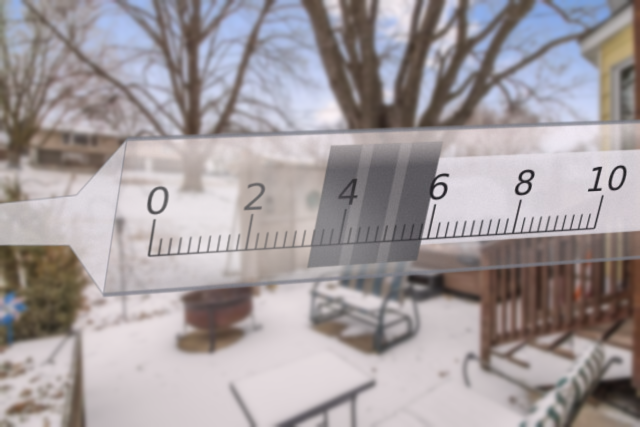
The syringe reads 3.4 mL
